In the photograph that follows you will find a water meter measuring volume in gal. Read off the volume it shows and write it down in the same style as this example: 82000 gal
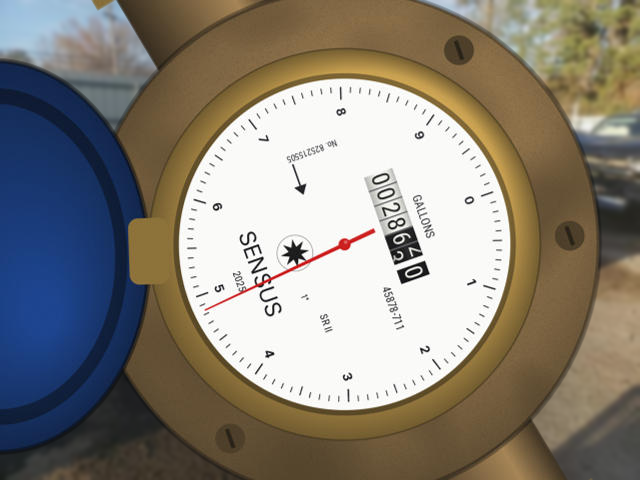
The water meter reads 28624.8 gal
